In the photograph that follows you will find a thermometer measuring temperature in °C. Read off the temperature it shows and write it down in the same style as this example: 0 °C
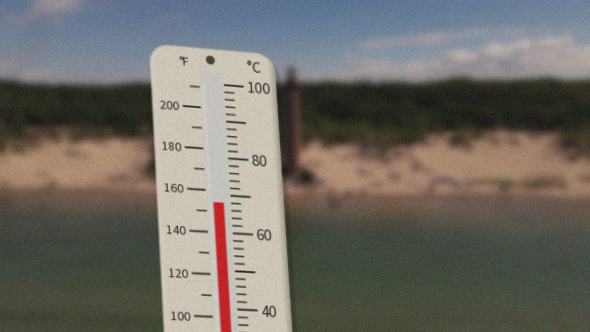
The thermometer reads 68 °C
